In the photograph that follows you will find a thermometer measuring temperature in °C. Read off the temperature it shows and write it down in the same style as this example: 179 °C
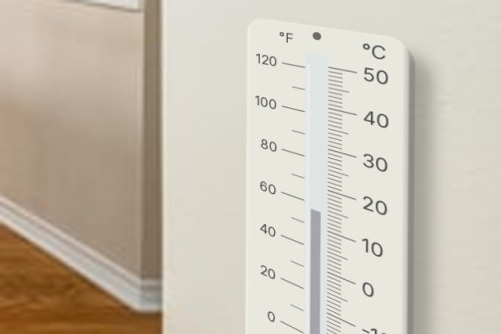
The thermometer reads 14 °C
